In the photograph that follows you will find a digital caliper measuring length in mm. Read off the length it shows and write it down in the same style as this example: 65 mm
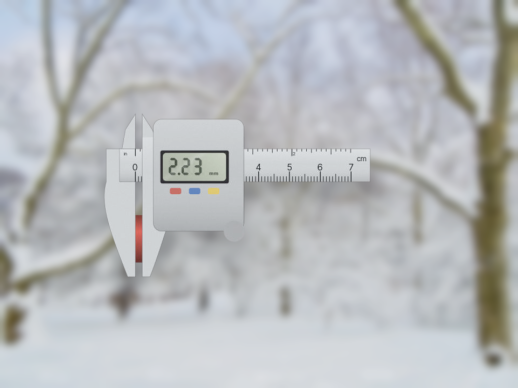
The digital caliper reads 2.23 mm
